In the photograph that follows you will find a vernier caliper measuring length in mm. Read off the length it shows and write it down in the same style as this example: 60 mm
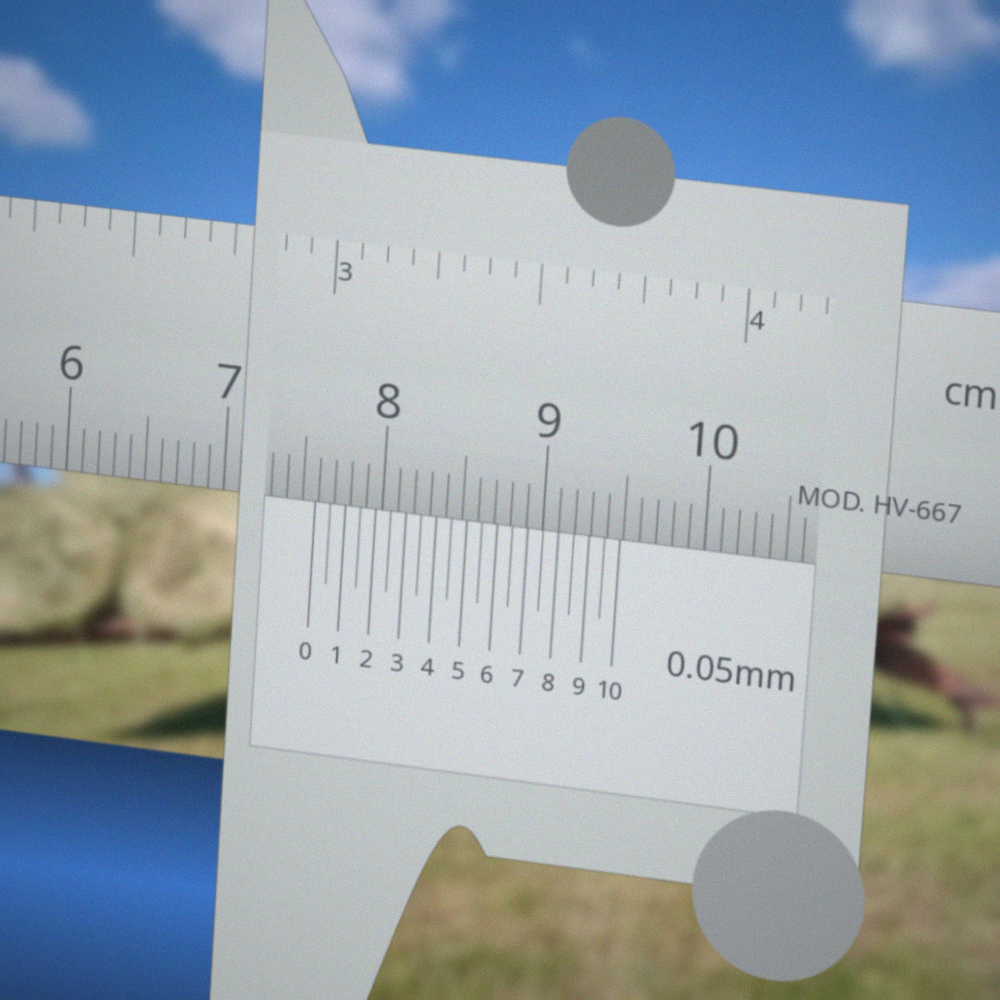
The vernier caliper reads 75.8 mm
